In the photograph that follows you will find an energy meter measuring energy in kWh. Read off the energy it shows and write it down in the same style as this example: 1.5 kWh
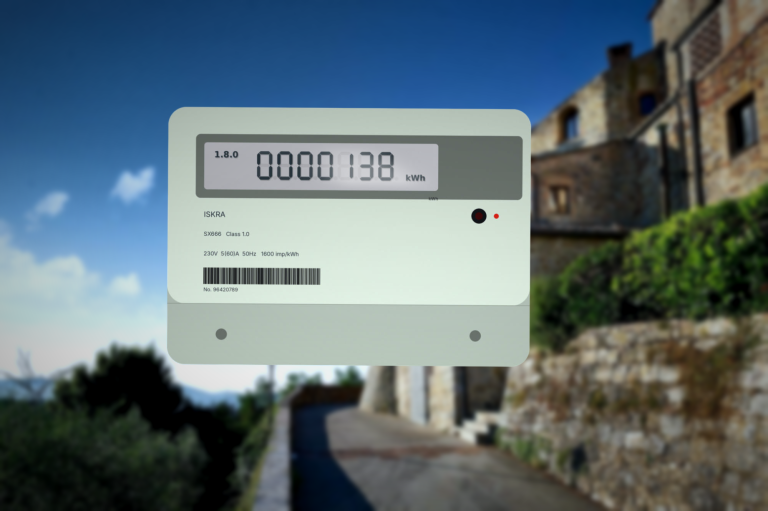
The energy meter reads 138 kWh
